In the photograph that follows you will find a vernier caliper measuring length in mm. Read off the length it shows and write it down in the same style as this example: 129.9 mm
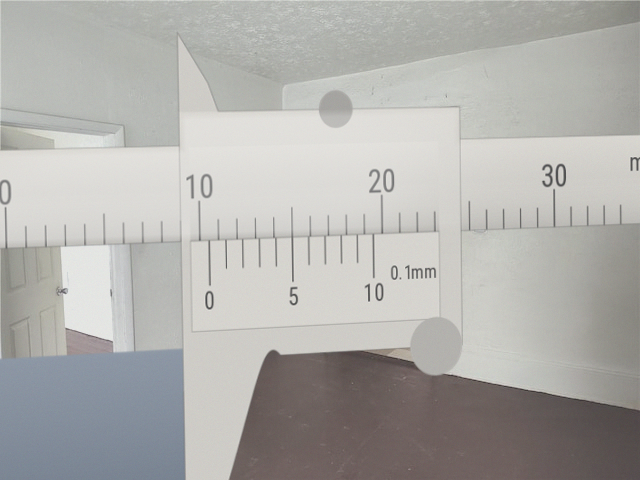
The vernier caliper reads 10.5 mm
